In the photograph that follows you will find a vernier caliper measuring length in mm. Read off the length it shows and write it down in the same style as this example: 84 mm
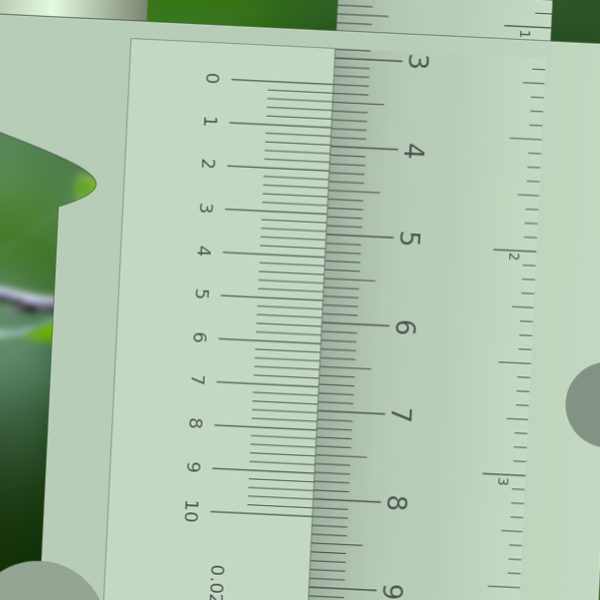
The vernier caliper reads 33.0 mm
